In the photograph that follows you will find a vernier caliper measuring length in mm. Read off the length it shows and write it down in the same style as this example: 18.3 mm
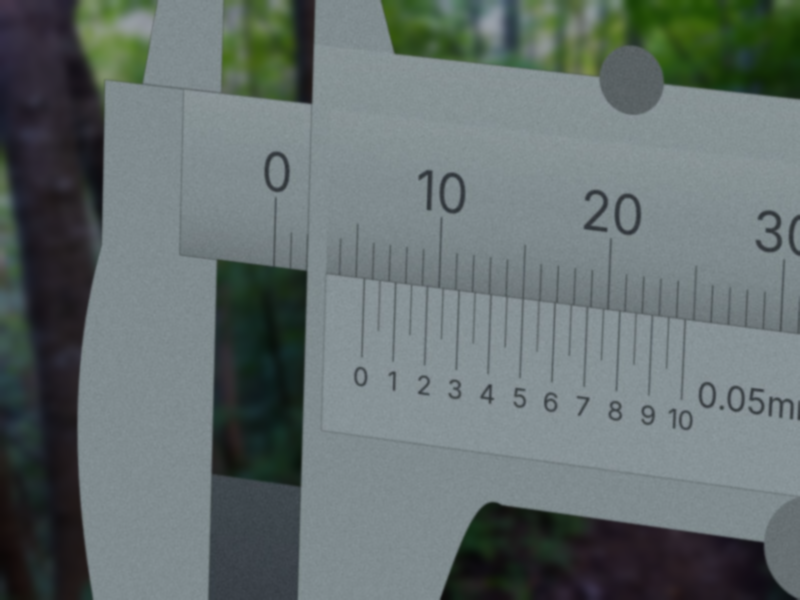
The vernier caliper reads 5.5 mm
